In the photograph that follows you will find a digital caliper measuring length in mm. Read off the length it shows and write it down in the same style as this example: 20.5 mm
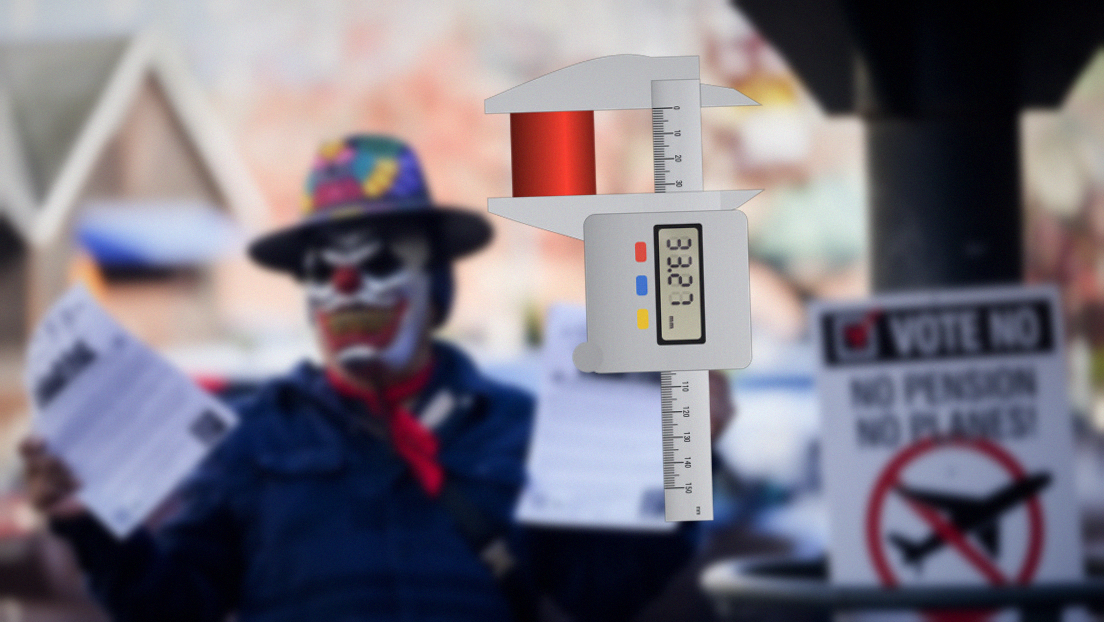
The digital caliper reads 33.27 mm
